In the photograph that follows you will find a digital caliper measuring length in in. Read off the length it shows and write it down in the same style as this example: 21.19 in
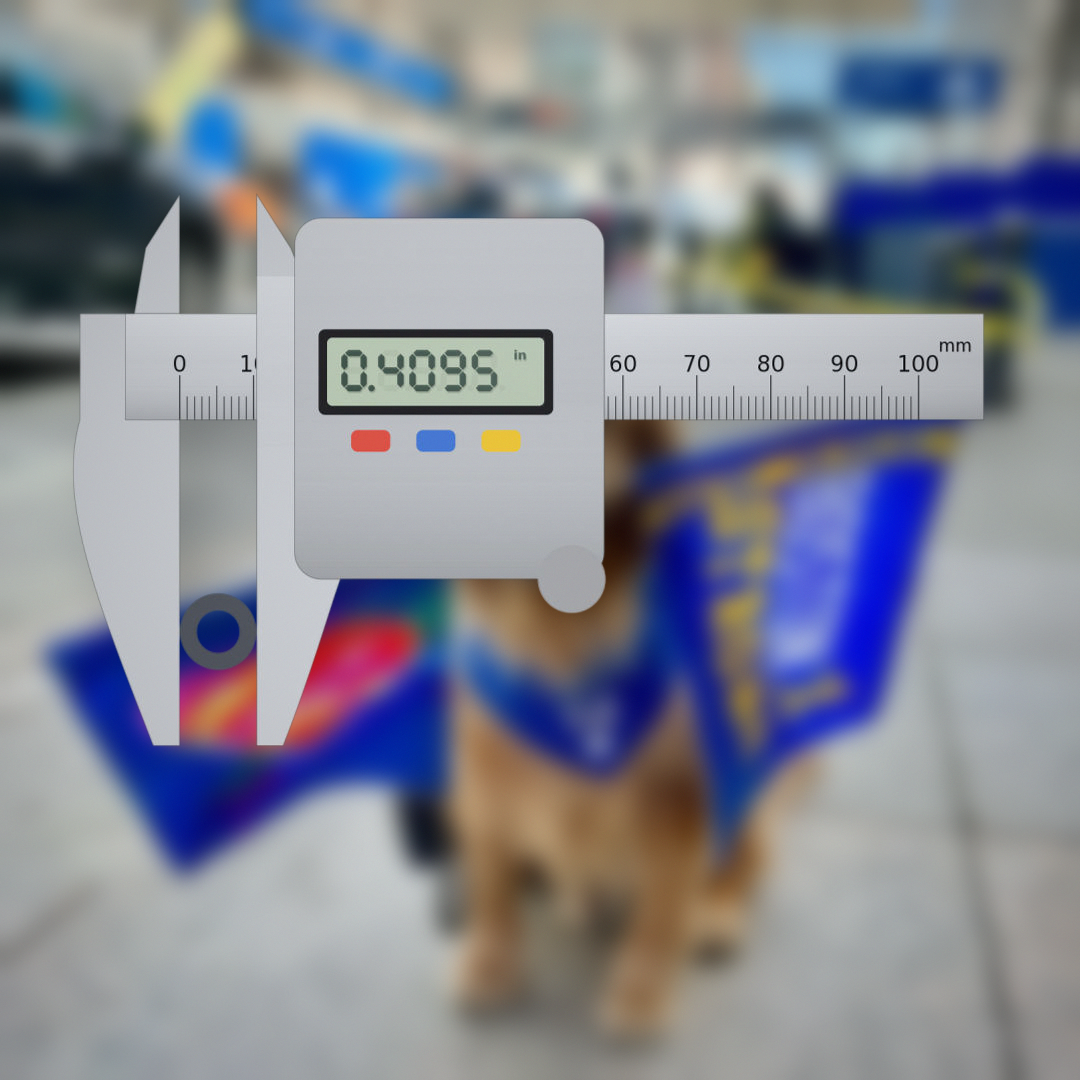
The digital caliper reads 0.4095 in
